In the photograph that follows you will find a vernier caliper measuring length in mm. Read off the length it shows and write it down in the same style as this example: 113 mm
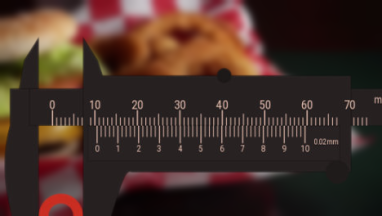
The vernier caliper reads 10.5 mm
